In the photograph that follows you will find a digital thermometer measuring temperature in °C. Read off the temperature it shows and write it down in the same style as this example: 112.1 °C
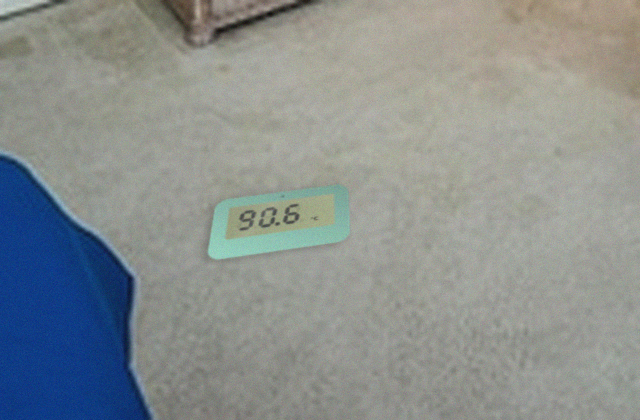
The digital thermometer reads 90.6 °C
